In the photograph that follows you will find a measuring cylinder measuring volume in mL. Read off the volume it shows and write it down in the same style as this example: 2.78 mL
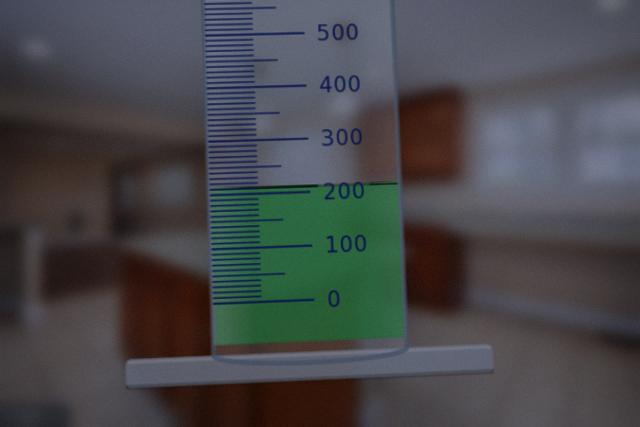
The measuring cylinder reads 210 mL
